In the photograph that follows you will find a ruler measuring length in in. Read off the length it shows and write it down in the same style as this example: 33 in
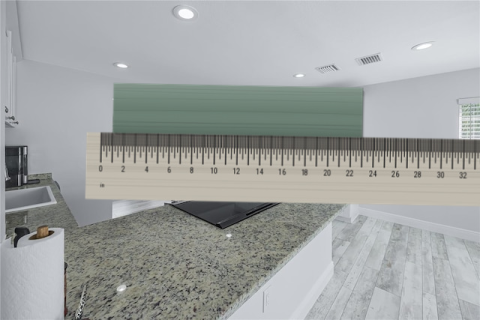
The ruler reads 22 in
